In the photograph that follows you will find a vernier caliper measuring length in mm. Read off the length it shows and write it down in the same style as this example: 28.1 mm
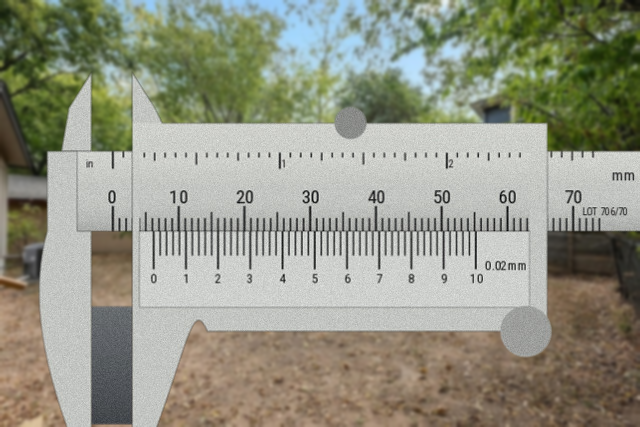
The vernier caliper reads 6.2 mm
